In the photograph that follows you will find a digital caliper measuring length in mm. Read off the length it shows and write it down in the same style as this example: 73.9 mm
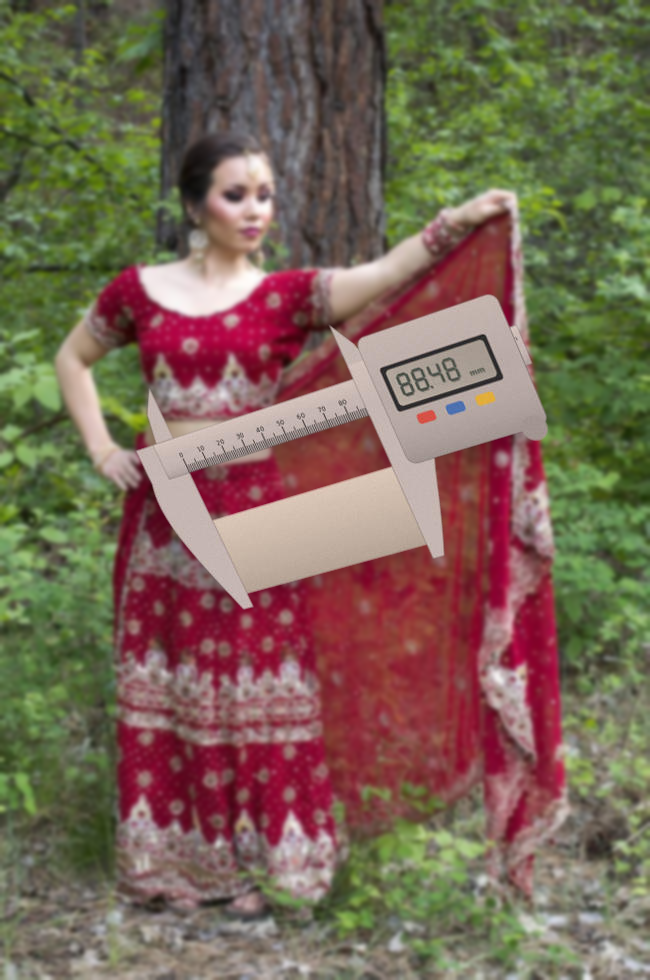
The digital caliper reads 88.48 mm
